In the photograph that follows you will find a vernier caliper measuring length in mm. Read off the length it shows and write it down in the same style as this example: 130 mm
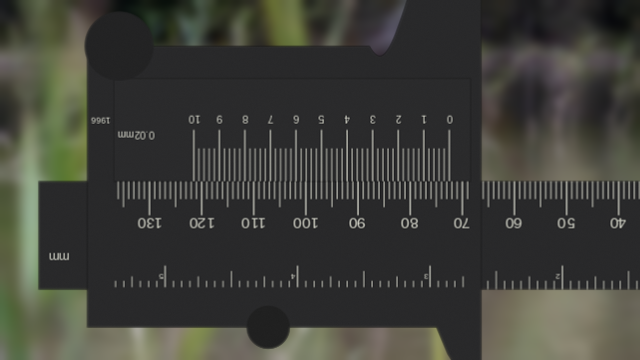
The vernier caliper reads 72.5 mm
